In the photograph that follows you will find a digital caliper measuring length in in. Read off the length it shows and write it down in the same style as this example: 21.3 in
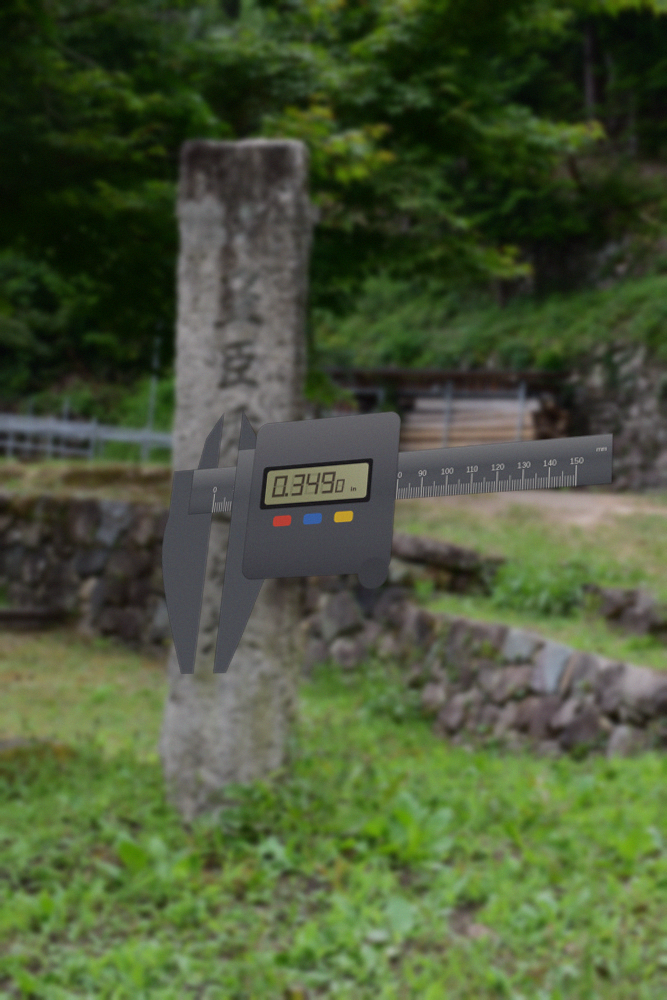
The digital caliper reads 0.3490 in
